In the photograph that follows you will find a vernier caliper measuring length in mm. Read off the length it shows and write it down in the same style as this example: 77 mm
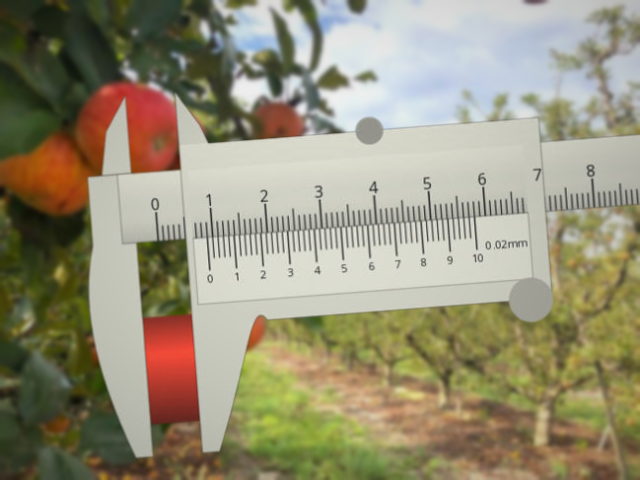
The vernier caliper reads 9.0 mm
